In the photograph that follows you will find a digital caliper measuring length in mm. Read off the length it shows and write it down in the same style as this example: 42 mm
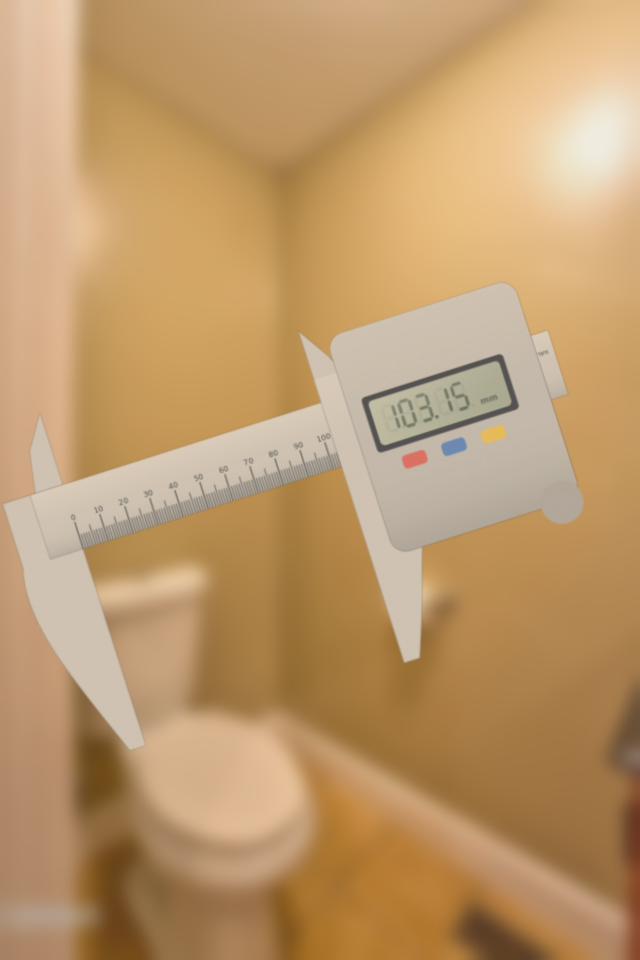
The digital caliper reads 103.15 mm
